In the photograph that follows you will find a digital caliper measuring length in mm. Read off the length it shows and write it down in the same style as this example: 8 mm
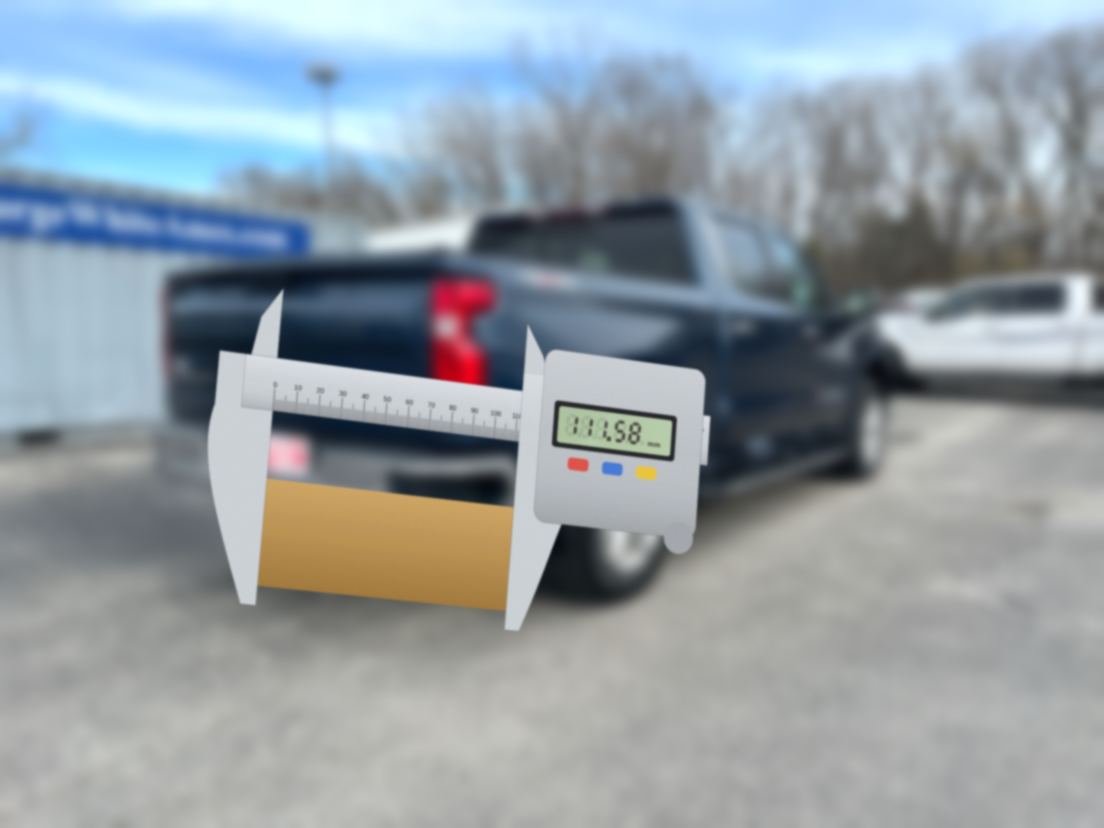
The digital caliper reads 111.58 mm
